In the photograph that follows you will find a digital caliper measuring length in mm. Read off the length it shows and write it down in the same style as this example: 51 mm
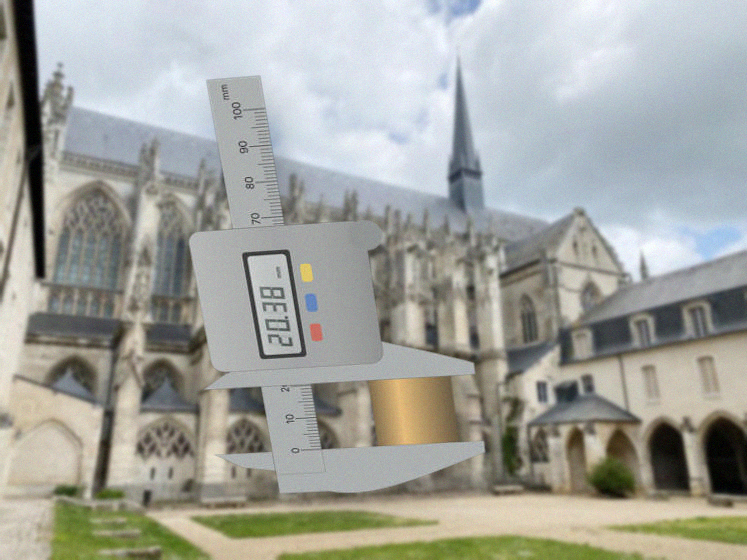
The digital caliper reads 20.38 mm
